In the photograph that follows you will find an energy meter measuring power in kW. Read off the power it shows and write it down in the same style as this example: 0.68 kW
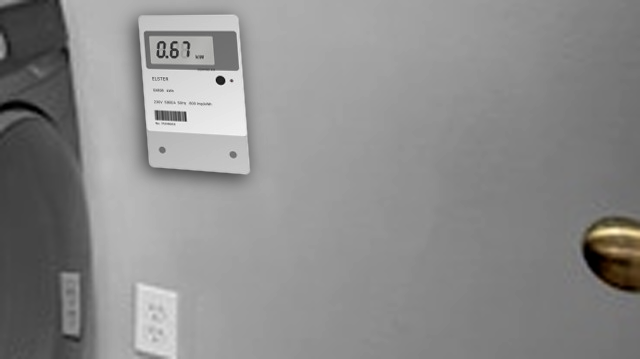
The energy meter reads 0.67 kW
